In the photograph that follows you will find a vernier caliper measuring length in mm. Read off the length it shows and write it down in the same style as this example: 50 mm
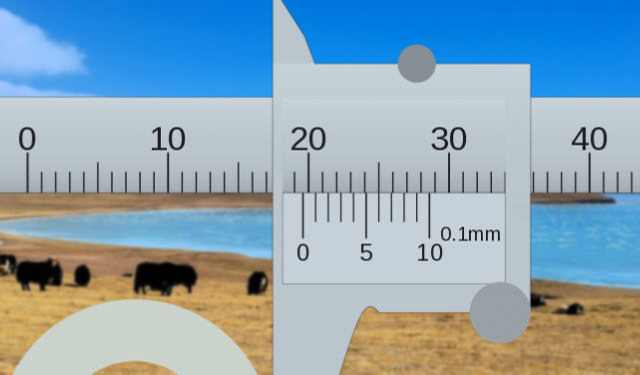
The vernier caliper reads 19.6 mm
